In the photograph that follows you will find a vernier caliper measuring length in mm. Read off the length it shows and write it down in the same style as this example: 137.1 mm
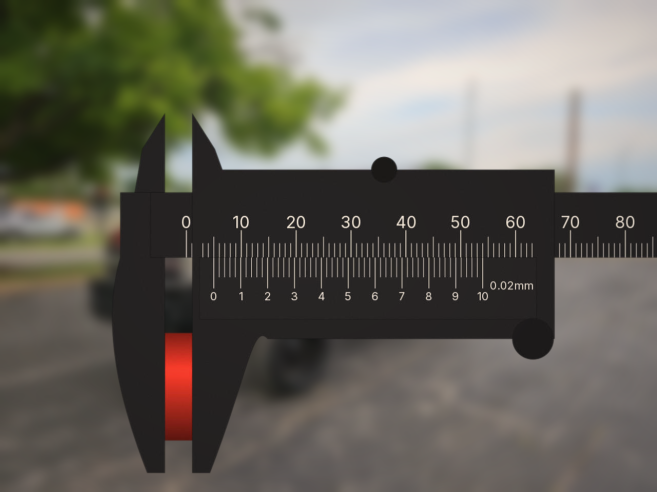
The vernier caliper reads 5.0 mm
